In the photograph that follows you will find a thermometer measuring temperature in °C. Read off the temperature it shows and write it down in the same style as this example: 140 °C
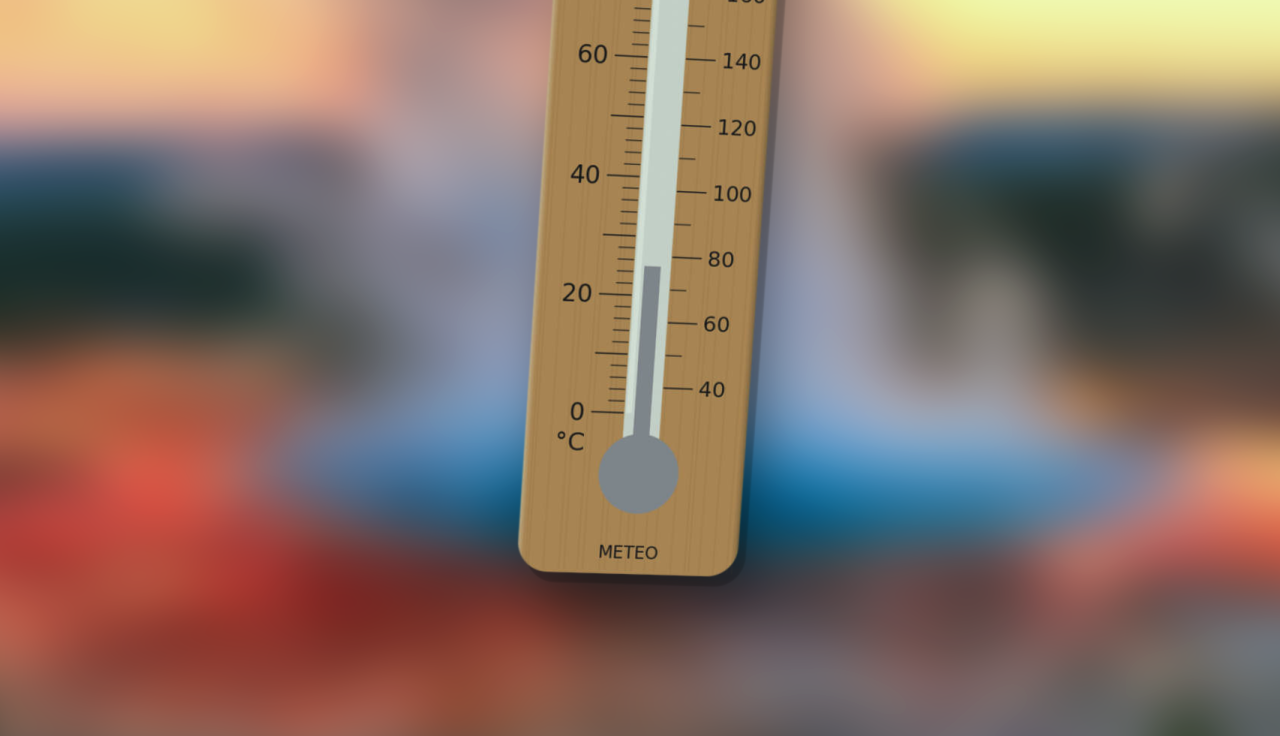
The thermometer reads 25 °C
